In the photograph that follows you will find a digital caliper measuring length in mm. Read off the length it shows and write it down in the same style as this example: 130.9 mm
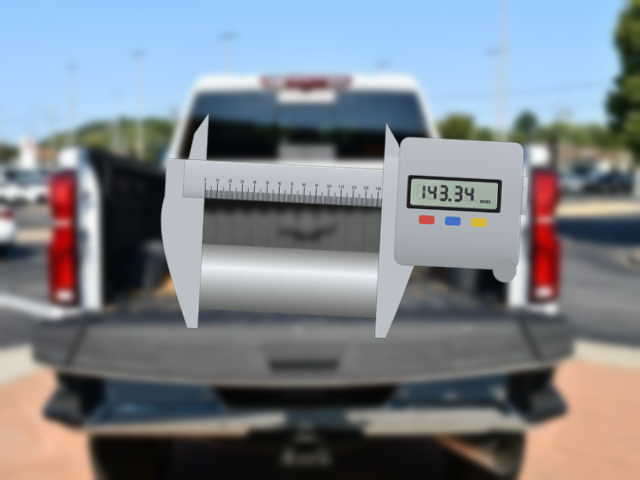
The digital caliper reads 143.34 mm
